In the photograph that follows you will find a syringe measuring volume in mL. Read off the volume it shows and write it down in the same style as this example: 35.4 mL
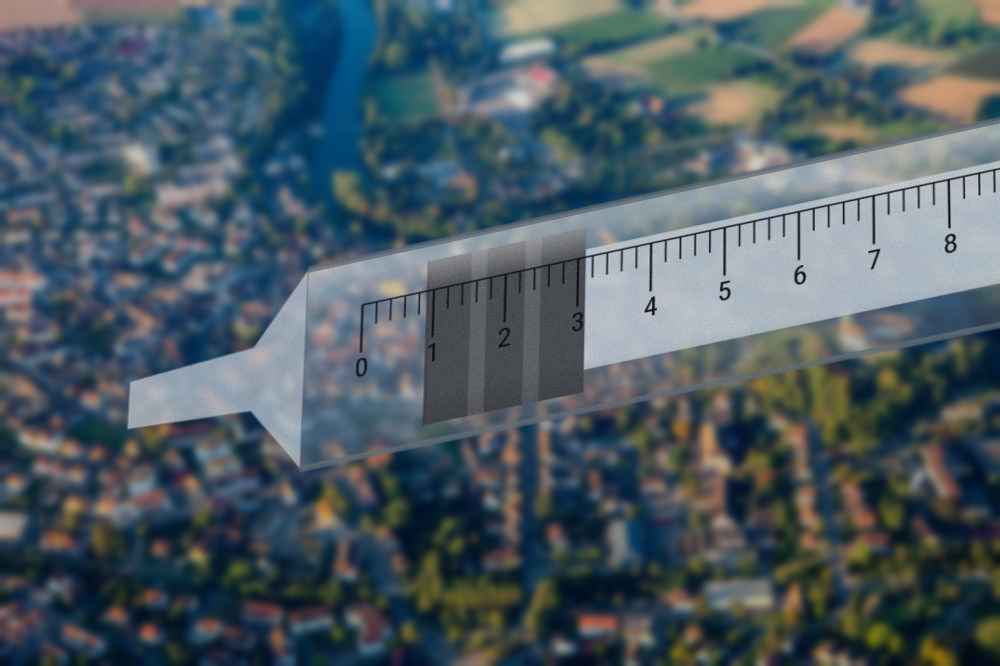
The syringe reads 0.9 mL
